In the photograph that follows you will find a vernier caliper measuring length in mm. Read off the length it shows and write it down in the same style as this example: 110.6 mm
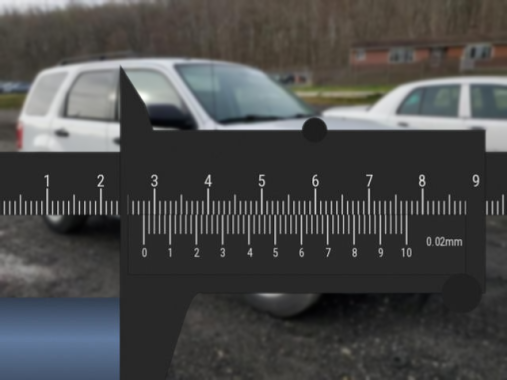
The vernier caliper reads 28.0 mm
